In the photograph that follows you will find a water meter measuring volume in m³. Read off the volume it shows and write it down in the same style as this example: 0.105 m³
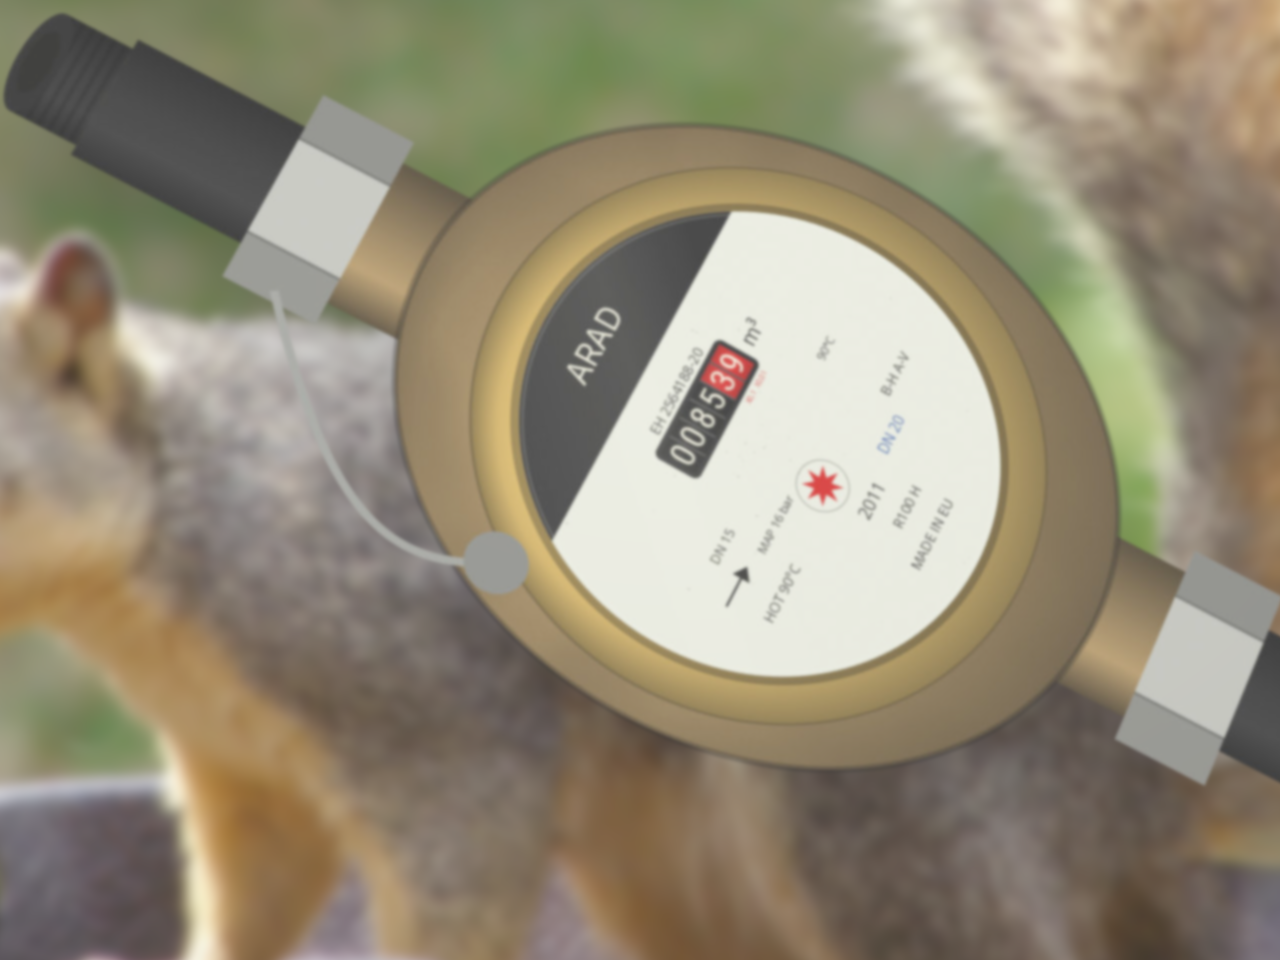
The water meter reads 85.39 m³
